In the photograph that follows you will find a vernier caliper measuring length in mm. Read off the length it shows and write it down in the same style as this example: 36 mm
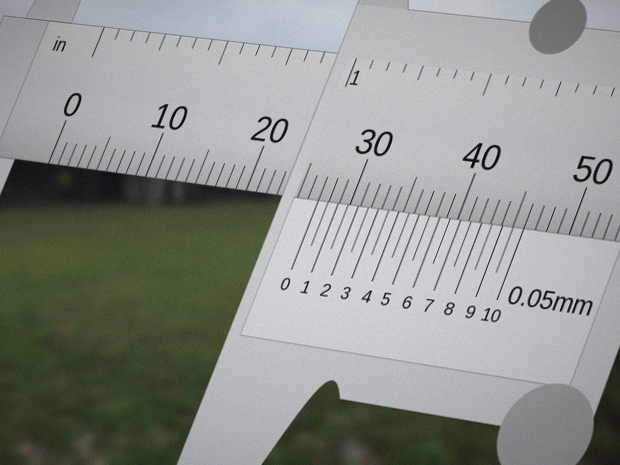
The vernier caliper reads 27.0 mm
